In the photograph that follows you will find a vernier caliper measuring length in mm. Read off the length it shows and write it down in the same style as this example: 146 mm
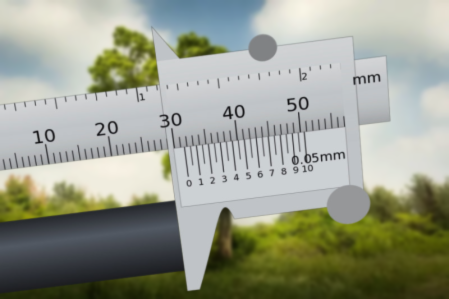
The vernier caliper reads 31.6 mm
